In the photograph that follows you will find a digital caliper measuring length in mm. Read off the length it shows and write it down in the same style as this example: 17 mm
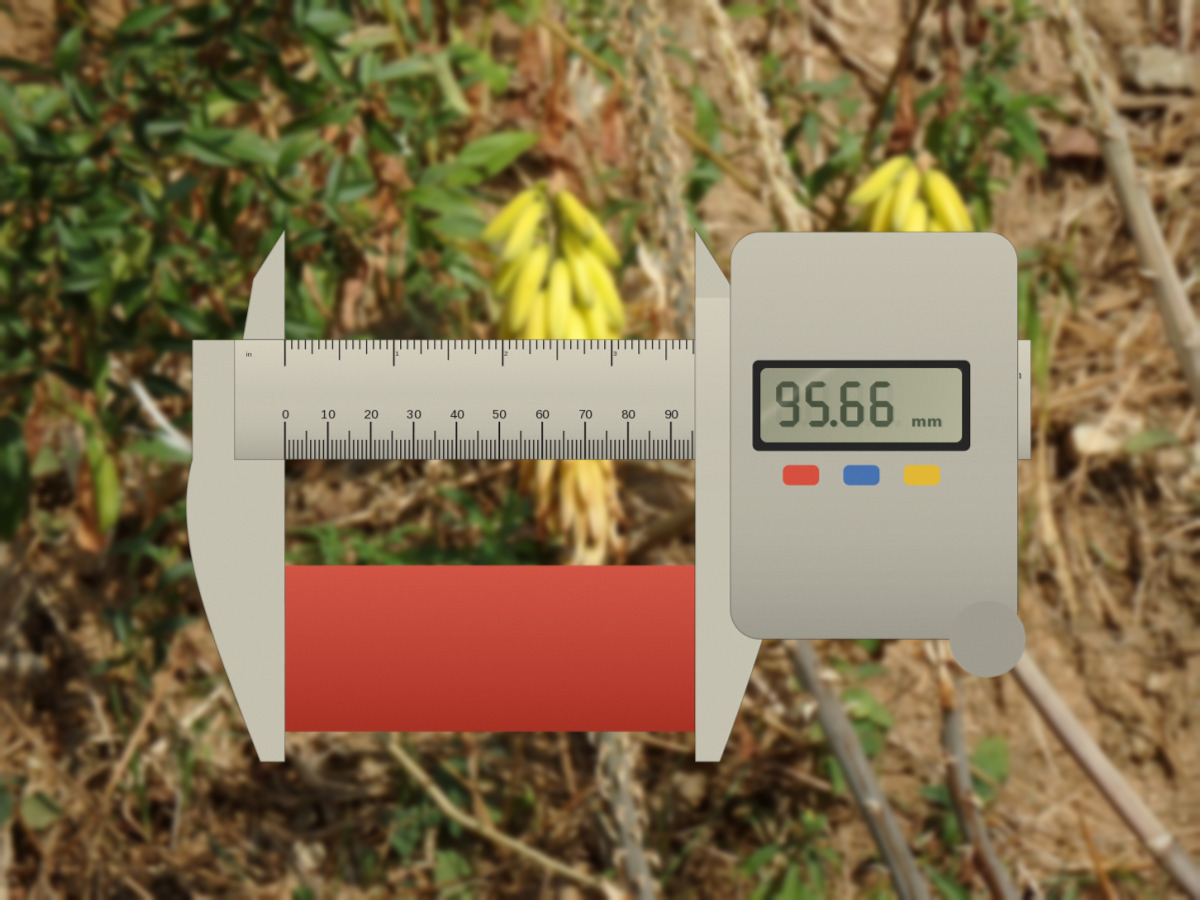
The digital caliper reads 95.66 mm
